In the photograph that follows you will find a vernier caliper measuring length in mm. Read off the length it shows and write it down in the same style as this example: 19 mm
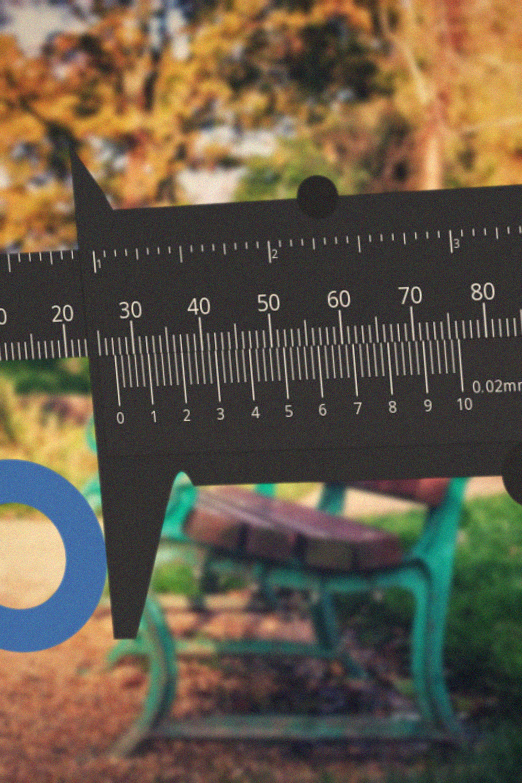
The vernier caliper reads 27.2 mm
